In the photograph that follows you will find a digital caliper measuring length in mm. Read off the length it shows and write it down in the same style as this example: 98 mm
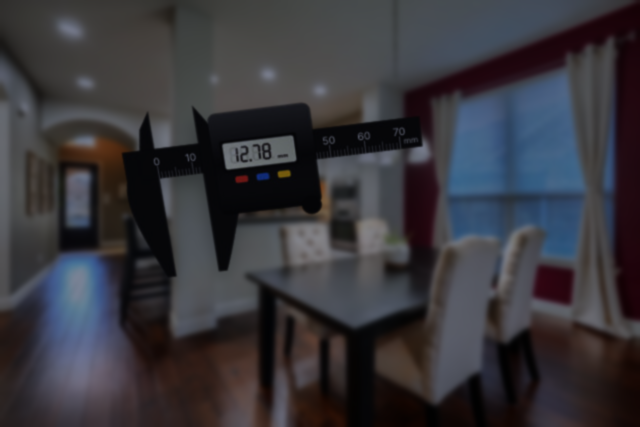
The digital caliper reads 12.78 mm
